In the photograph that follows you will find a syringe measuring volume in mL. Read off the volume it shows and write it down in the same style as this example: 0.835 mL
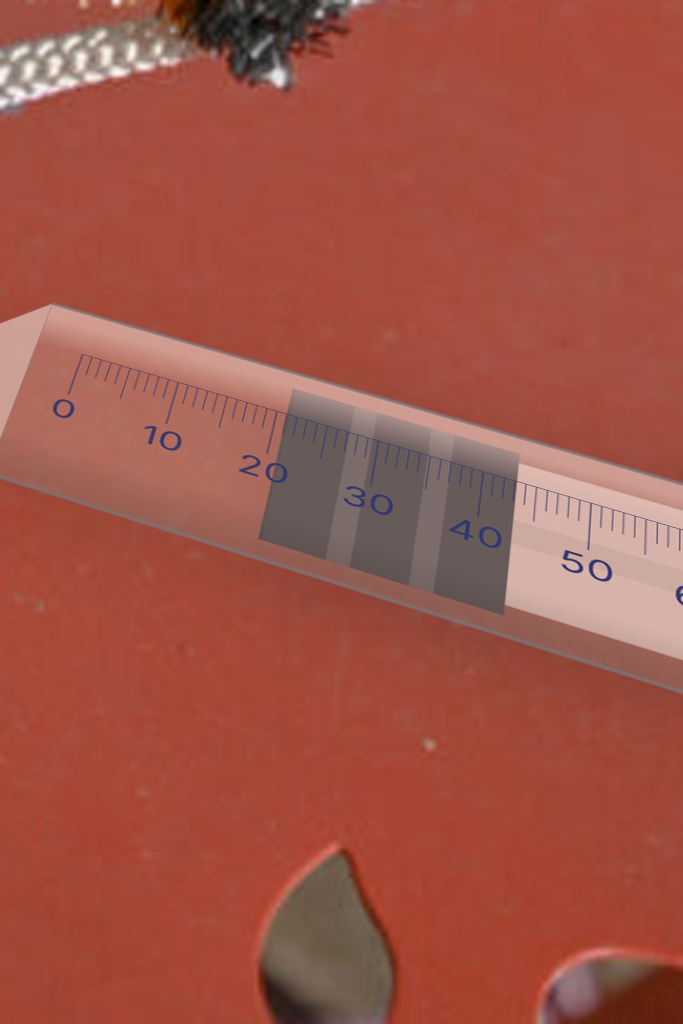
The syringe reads 21 mL
